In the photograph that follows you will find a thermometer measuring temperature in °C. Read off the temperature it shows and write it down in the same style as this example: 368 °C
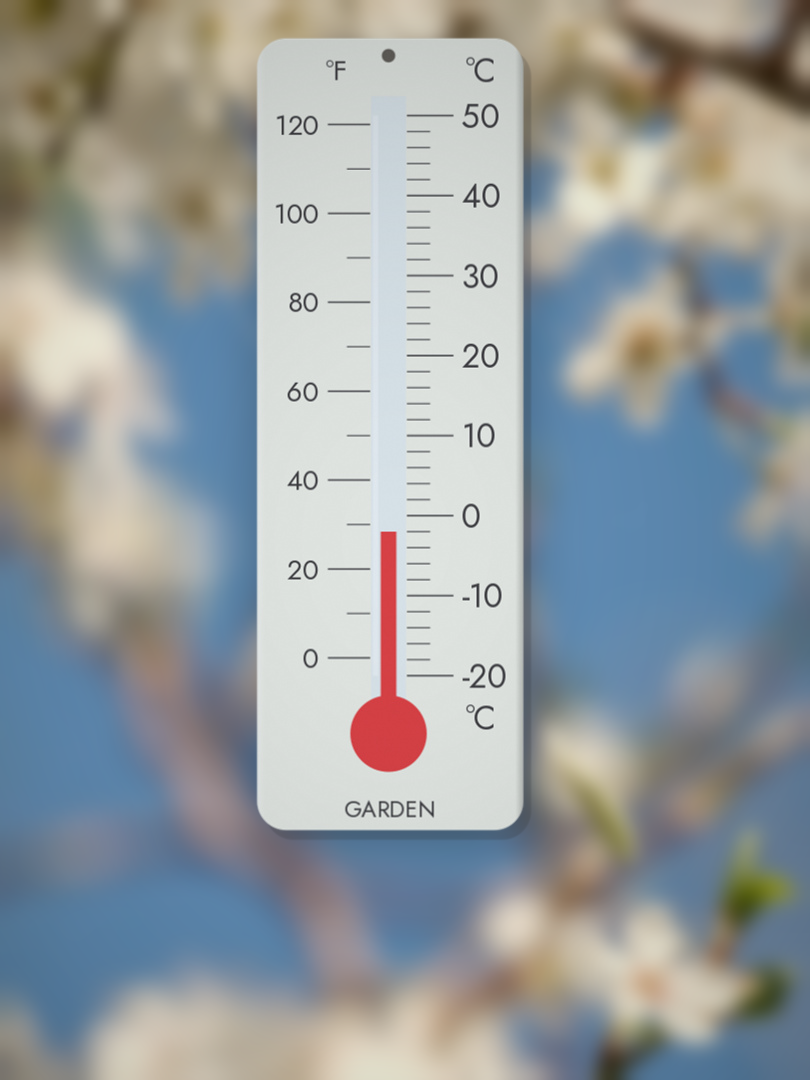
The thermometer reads -2 °C
